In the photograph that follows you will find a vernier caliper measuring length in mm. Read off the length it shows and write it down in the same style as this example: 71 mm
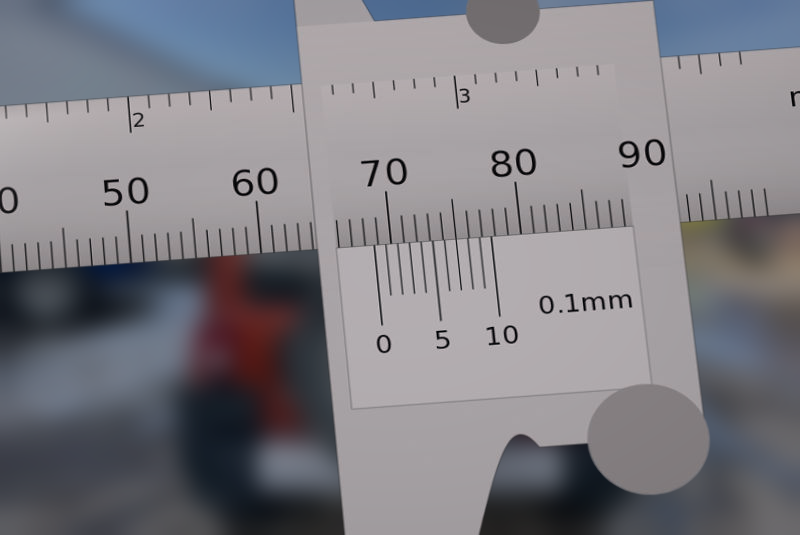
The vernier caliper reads 68.7 mm
